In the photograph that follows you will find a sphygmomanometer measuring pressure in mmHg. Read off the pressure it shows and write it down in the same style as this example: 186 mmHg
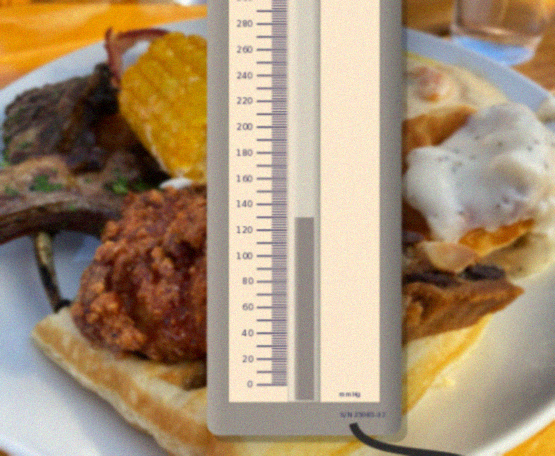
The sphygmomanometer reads 130 mmHg
